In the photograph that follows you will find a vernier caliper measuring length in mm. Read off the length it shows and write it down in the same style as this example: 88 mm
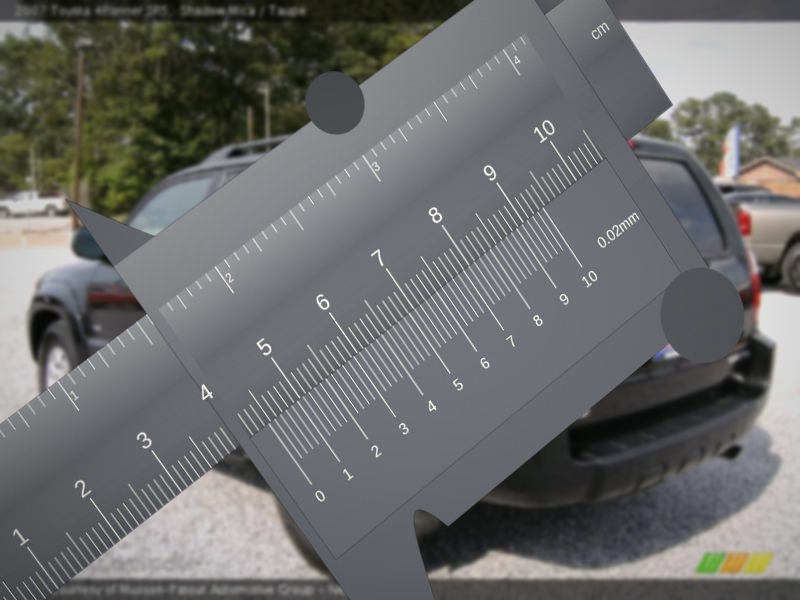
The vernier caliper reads 44.6 mm
